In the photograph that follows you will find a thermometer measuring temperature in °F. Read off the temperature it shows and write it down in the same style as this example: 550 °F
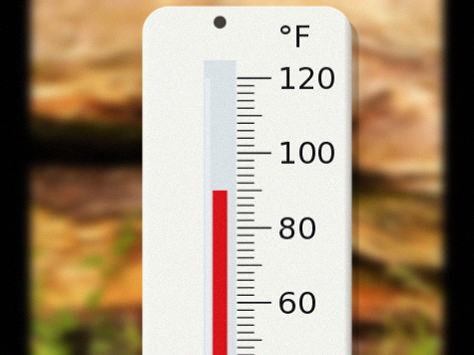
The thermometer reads 90 °F
